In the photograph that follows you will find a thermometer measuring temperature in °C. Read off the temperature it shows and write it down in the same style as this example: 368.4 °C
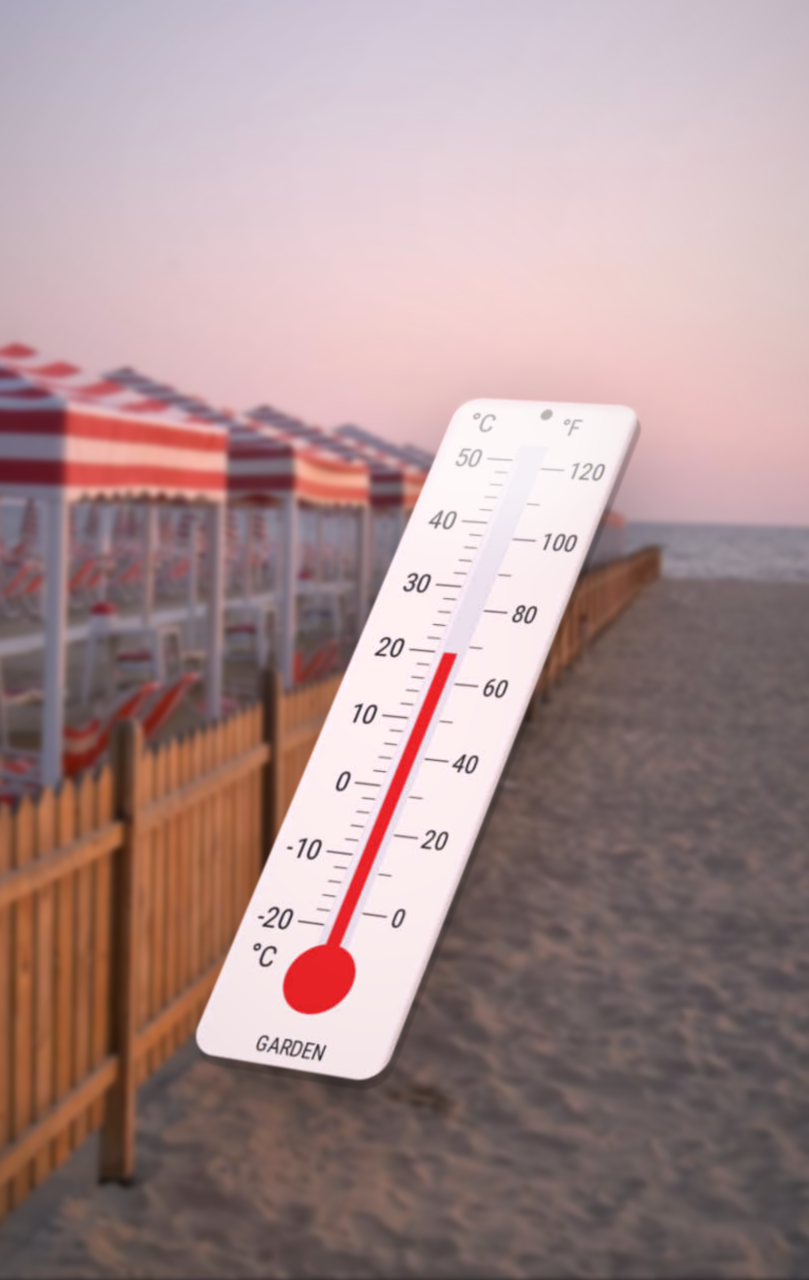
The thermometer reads 20 °C
